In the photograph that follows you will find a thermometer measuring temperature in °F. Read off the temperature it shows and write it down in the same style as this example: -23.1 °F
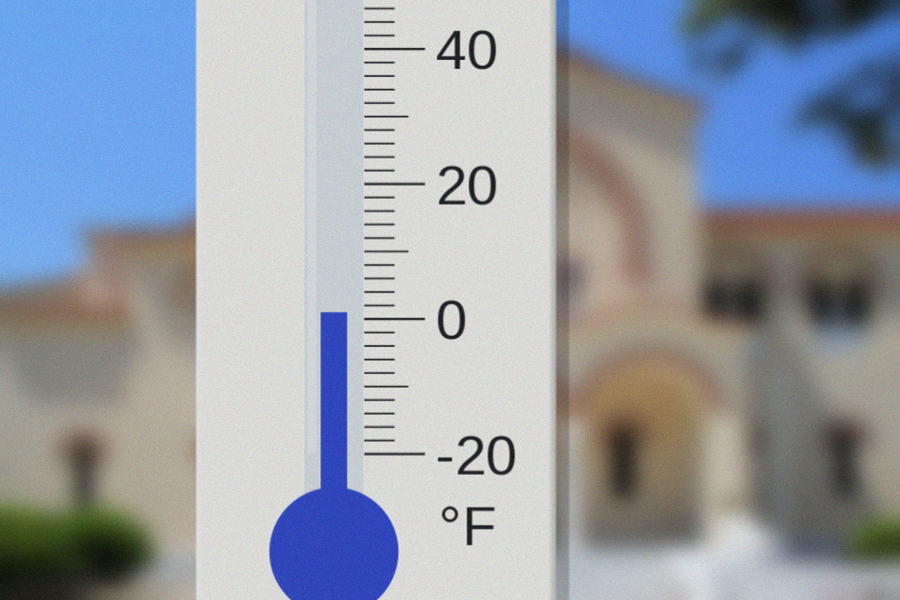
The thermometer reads 1 °F
